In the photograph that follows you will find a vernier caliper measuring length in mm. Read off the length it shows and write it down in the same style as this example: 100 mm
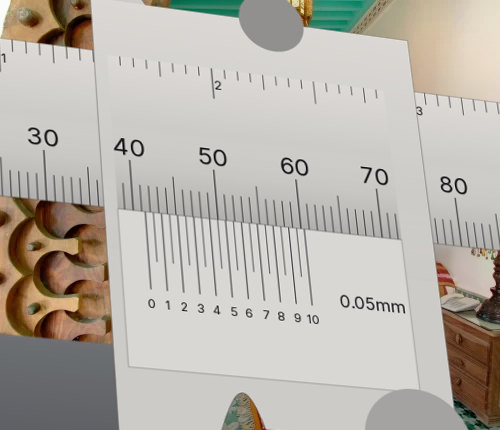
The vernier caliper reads 41.4 mm
